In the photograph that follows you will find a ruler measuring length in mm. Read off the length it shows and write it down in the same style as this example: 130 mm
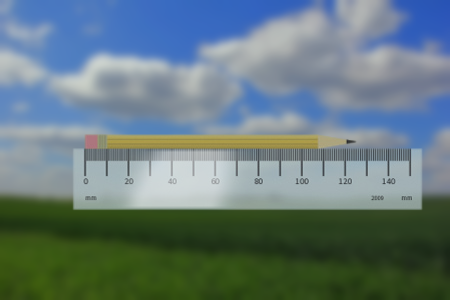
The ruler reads 125 mm
